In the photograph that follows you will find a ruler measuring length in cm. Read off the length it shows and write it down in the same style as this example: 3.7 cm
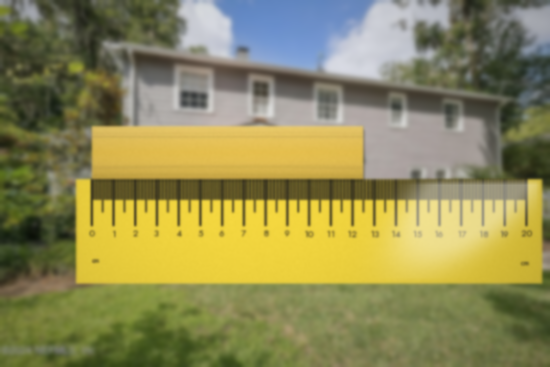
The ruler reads 12.5 cm
